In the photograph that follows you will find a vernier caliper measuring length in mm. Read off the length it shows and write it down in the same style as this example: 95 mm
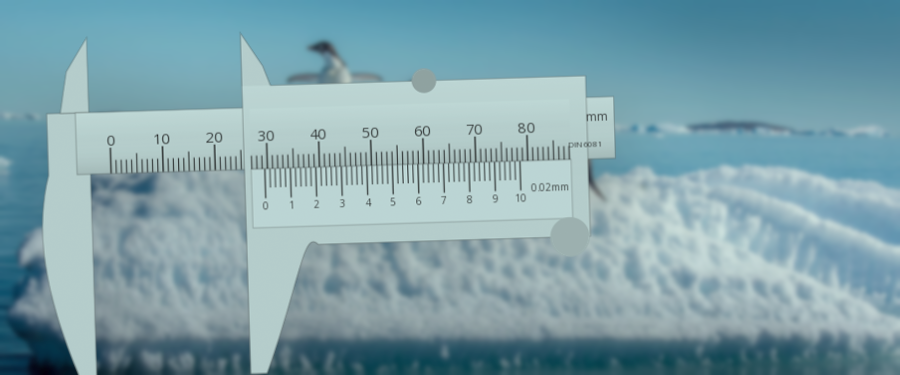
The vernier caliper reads 29.5 mm
